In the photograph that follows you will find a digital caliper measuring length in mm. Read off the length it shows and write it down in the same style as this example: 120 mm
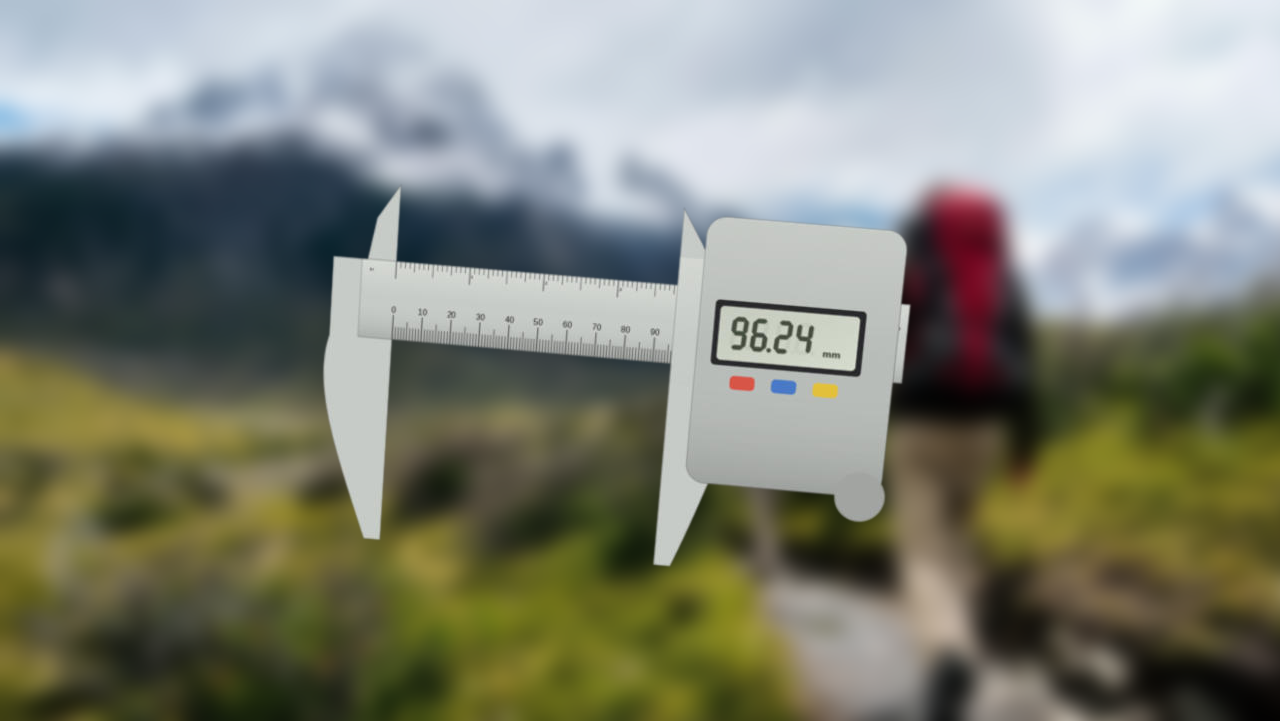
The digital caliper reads 96.24 mm
